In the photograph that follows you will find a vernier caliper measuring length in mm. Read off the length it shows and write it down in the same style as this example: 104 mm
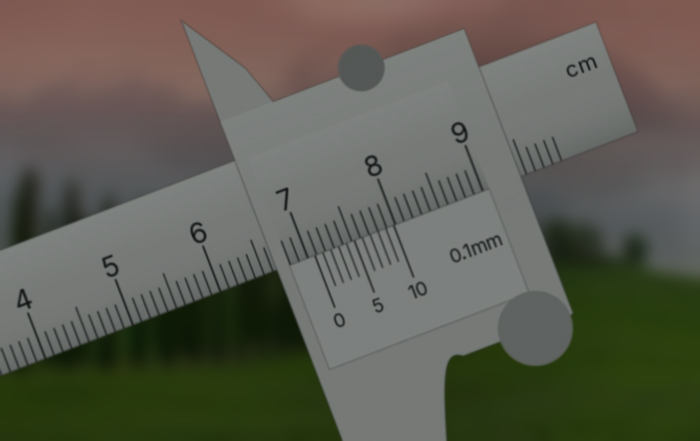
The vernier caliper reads 70.8 mm
